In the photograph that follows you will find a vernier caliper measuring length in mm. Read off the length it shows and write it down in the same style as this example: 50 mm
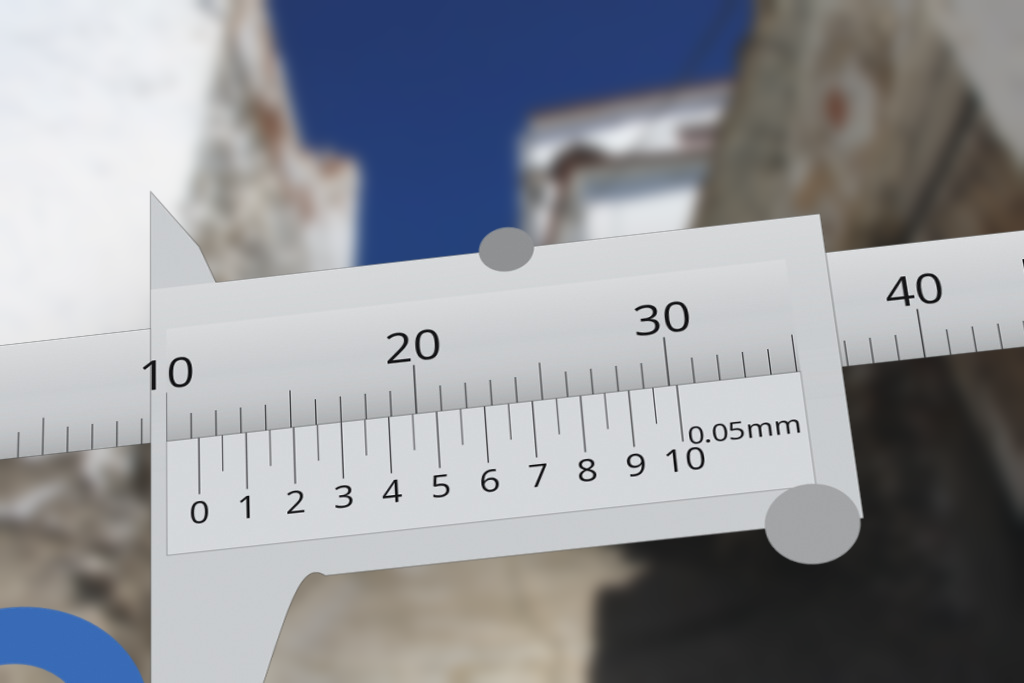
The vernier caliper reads 11.30 mm
